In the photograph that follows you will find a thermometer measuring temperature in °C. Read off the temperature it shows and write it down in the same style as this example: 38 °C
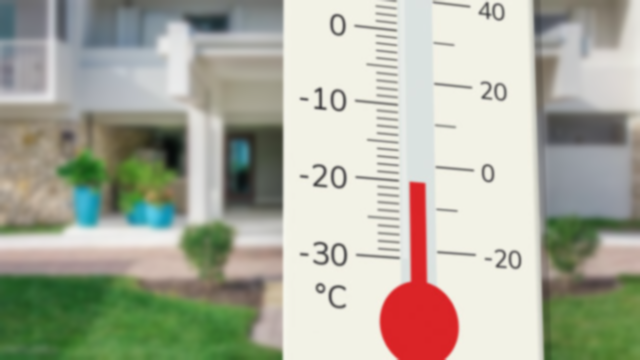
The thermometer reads -20 °C
